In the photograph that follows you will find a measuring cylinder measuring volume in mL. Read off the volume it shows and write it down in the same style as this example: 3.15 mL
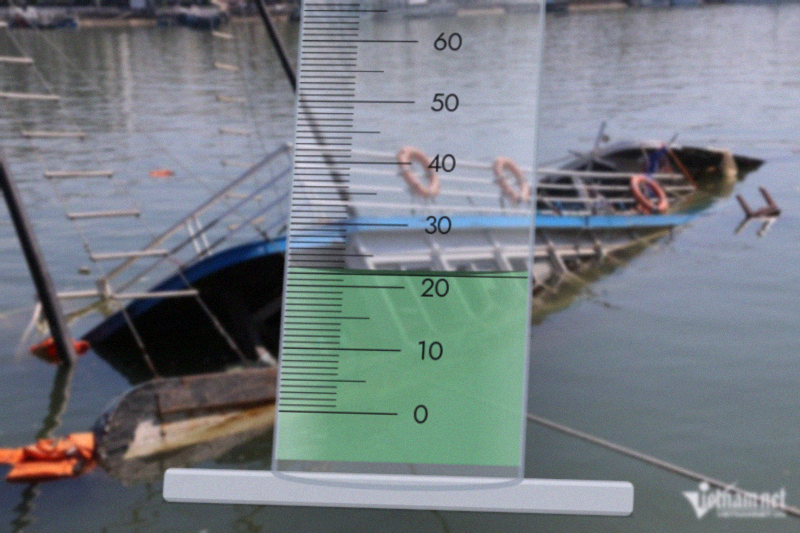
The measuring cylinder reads 22 mL
